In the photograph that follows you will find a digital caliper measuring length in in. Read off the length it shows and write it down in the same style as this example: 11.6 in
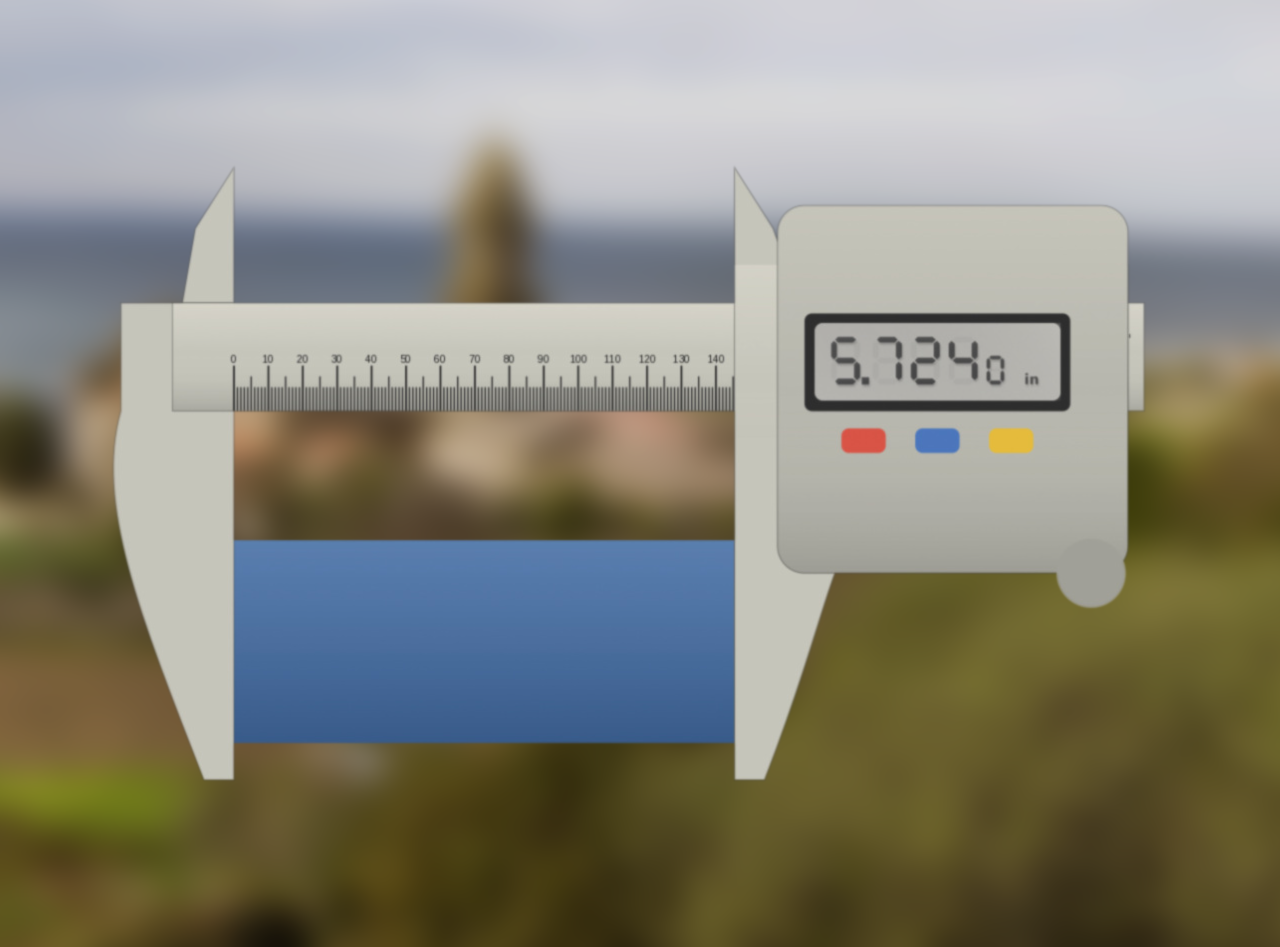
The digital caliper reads 5.7240 in
